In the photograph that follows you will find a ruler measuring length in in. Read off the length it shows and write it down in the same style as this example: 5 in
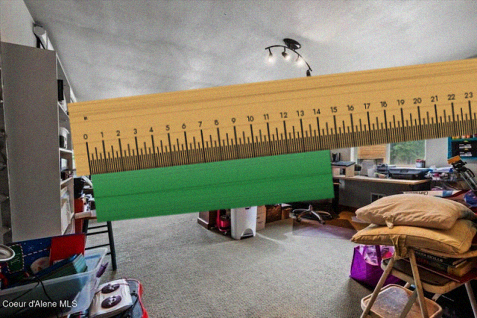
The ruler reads 14.5 in
